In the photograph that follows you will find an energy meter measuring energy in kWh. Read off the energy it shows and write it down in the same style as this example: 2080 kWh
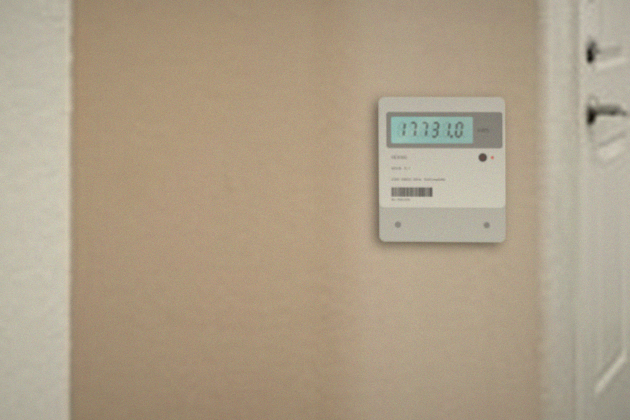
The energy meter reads 17731.0 kWh
